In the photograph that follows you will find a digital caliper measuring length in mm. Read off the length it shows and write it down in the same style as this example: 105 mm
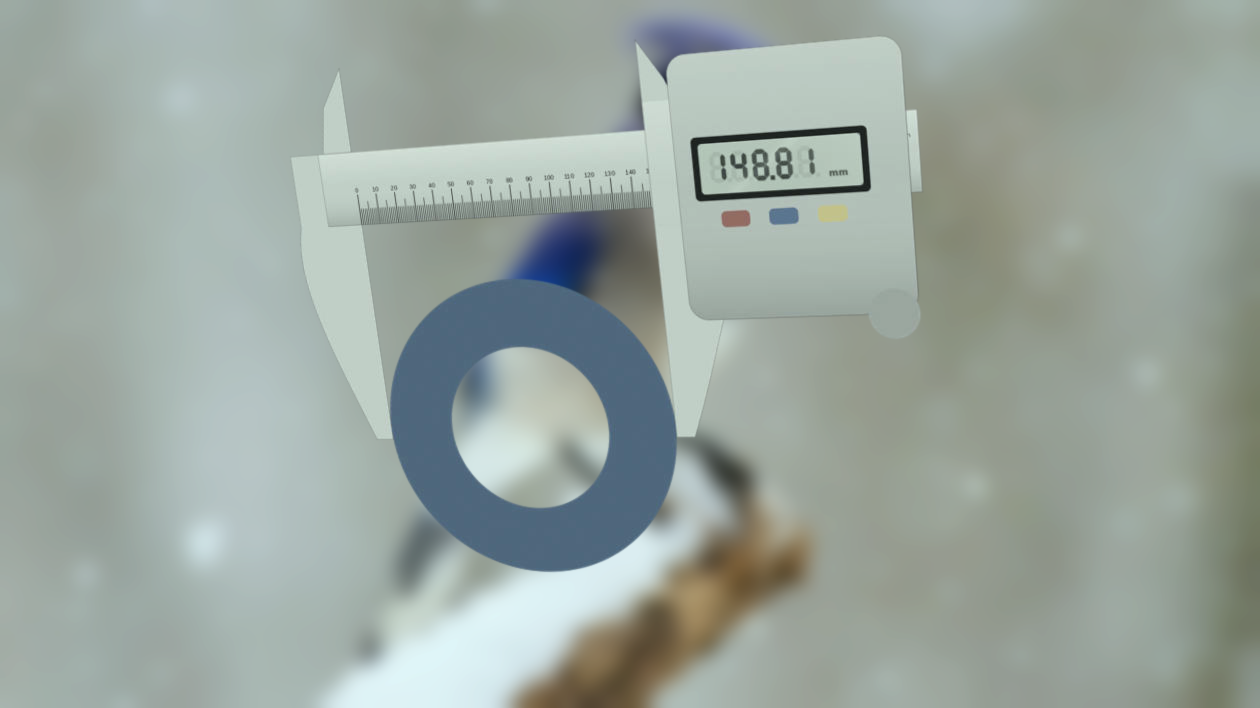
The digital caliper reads 148.81 mm
